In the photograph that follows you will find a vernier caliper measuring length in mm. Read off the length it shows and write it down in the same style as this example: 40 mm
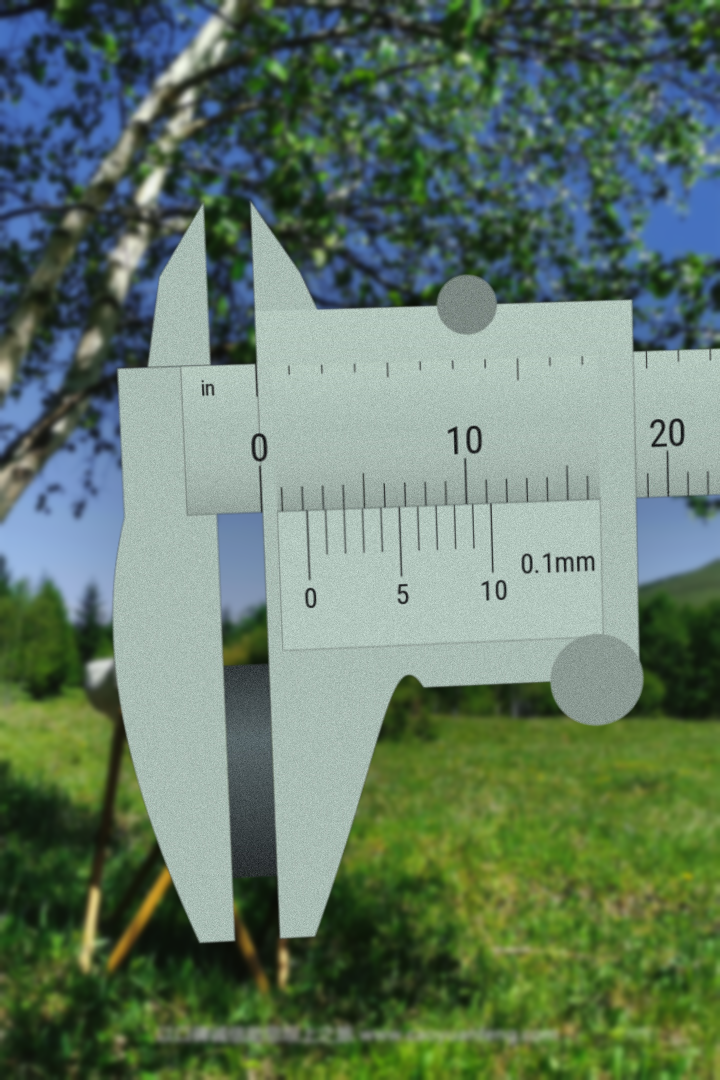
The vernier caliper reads 2.2 mm
